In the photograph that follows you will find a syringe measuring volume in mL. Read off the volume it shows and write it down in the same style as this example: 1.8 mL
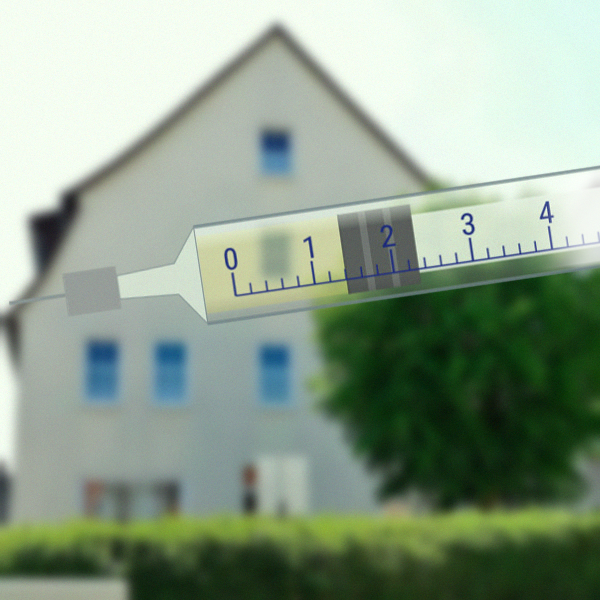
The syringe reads 1.4 mL
